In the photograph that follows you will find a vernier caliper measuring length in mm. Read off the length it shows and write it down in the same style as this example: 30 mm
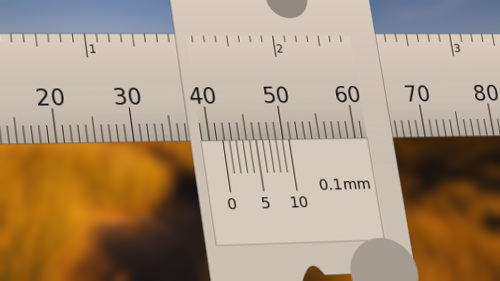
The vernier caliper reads 41.8 mm
